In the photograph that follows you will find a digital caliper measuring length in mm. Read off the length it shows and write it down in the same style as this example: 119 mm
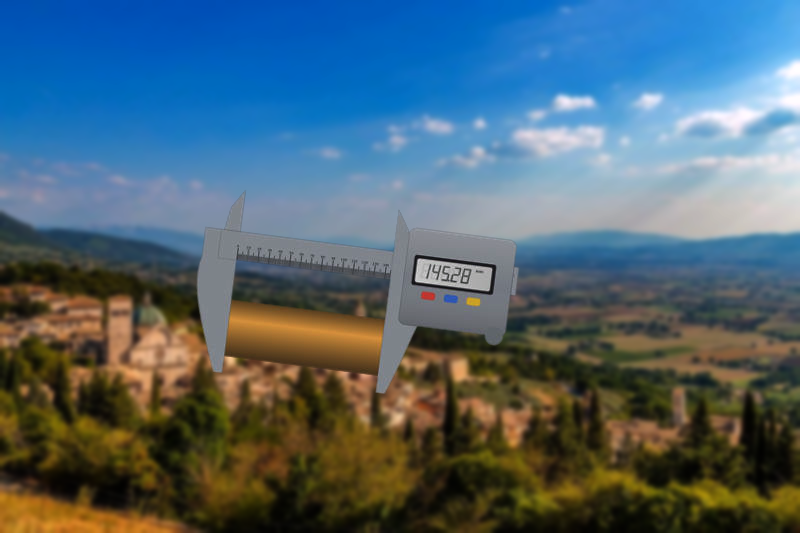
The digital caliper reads 145.28 mm
